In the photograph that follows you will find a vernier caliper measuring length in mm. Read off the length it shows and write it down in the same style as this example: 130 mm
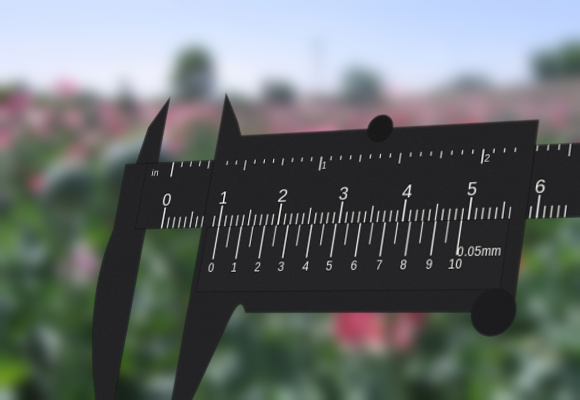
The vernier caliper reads 10.0 mm
